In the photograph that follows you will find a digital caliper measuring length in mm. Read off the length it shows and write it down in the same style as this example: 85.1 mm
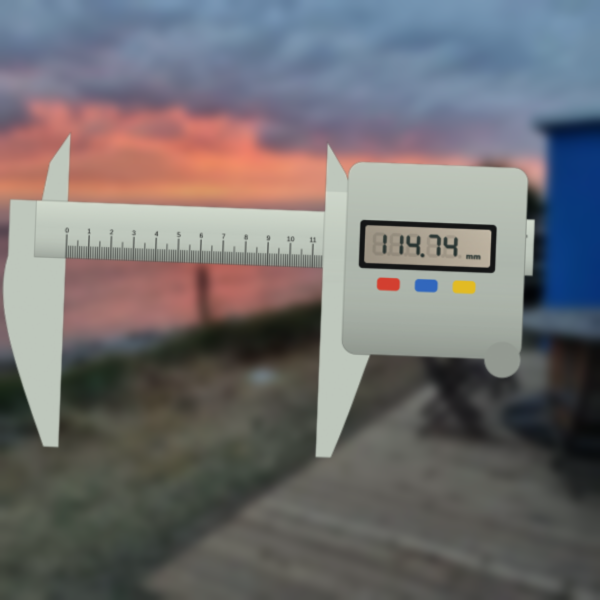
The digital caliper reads 114.74 mm
